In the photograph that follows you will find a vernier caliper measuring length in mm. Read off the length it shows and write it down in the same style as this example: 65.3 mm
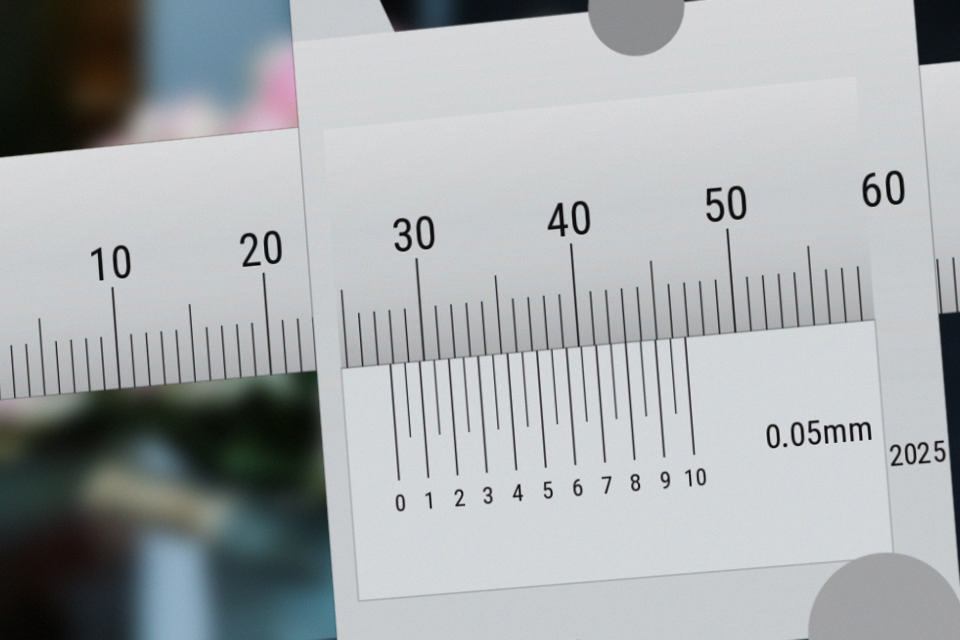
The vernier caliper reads 27.8 mm
